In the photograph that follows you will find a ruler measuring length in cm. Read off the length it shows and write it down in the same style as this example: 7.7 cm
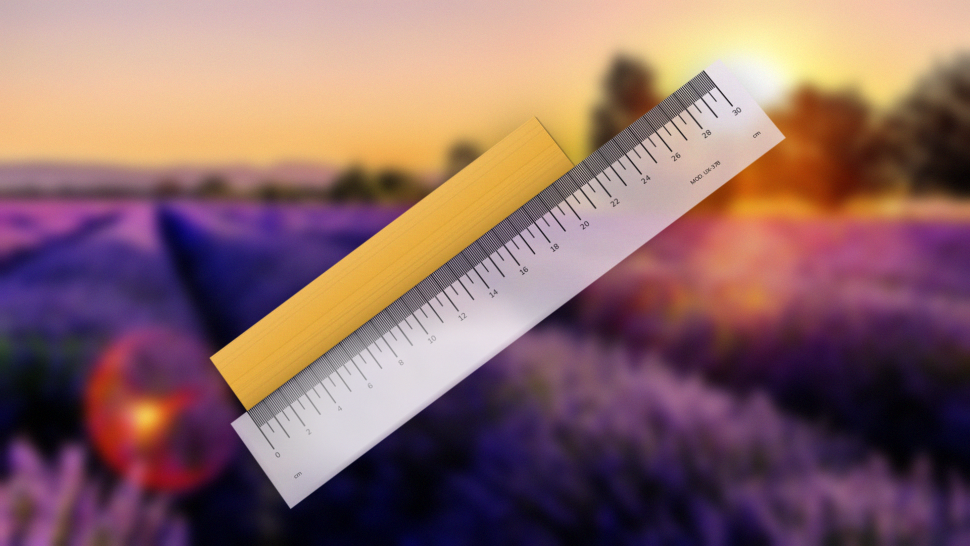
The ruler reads 21.5 cm
